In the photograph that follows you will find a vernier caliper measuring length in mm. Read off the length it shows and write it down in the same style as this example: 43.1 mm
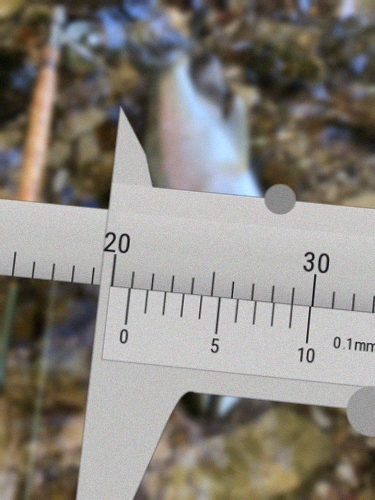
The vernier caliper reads 20.9 mm
